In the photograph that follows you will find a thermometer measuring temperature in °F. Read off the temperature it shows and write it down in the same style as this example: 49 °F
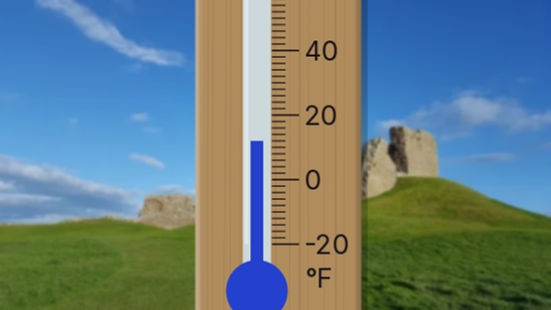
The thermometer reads 12 °F
